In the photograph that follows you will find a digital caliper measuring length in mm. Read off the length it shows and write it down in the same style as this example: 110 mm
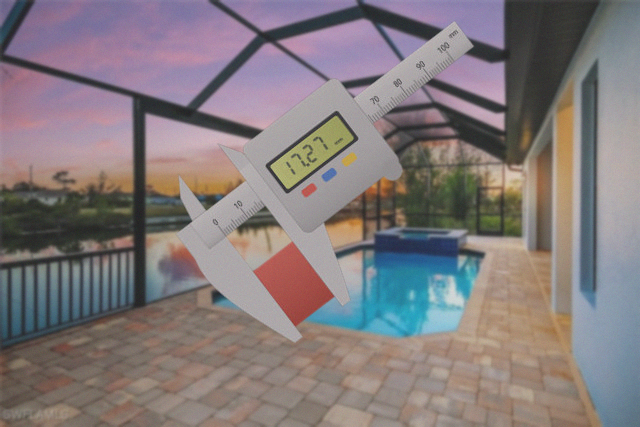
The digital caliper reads 17.27 mm
